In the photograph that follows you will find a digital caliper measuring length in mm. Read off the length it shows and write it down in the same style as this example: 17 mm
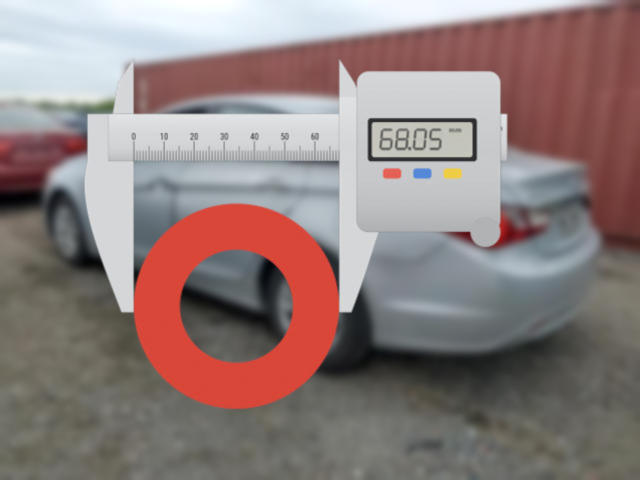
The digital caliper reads 68.05 mm
